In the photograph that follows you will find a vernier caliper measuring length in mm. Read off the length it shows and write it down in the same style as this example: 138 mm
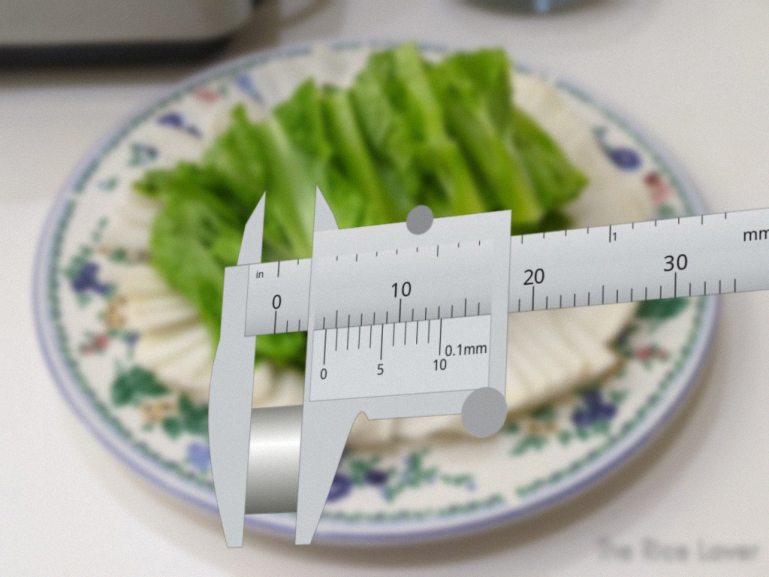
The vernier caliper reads 4.2 mm
